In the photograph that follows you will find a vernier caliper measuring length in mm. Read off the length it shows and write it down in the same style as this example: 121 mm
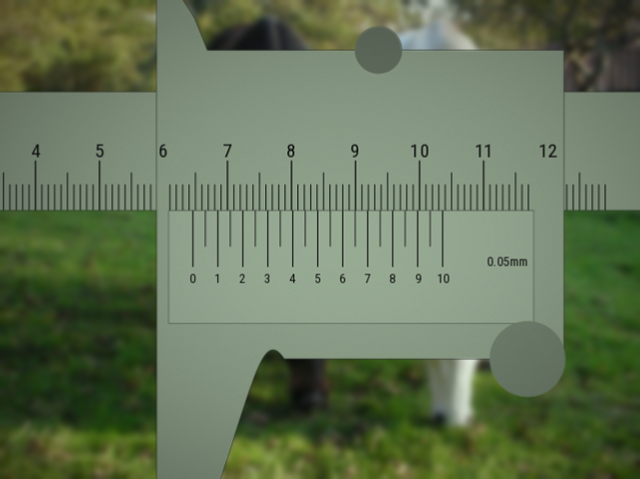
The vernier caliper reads 64.6 mm
